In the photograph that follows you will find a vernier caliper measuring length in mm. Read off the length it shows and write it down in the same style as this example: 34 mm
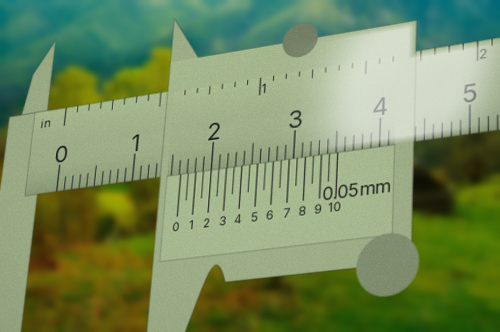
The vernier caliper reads 16.2 mm
